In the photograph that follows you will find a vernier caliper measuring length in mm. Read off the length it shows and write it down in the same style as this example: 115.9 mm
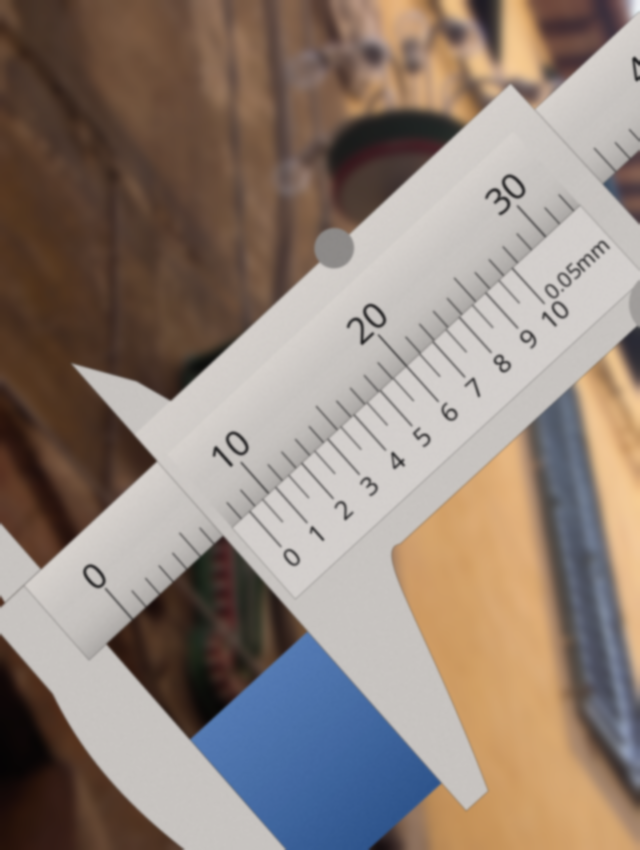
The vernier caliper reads 8.6 mm
